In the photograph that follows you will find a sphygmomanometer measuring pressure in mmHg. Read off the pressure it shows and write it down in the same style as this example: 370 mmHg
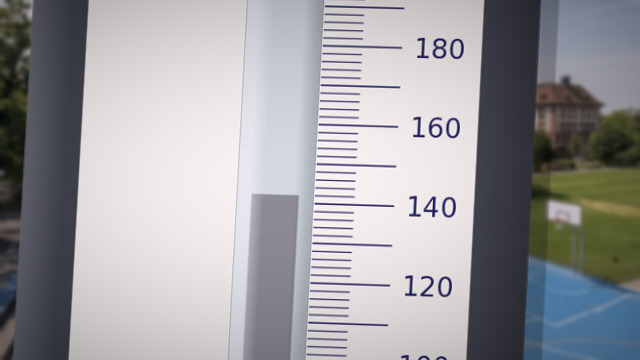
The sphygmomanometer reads 142 mmHg
